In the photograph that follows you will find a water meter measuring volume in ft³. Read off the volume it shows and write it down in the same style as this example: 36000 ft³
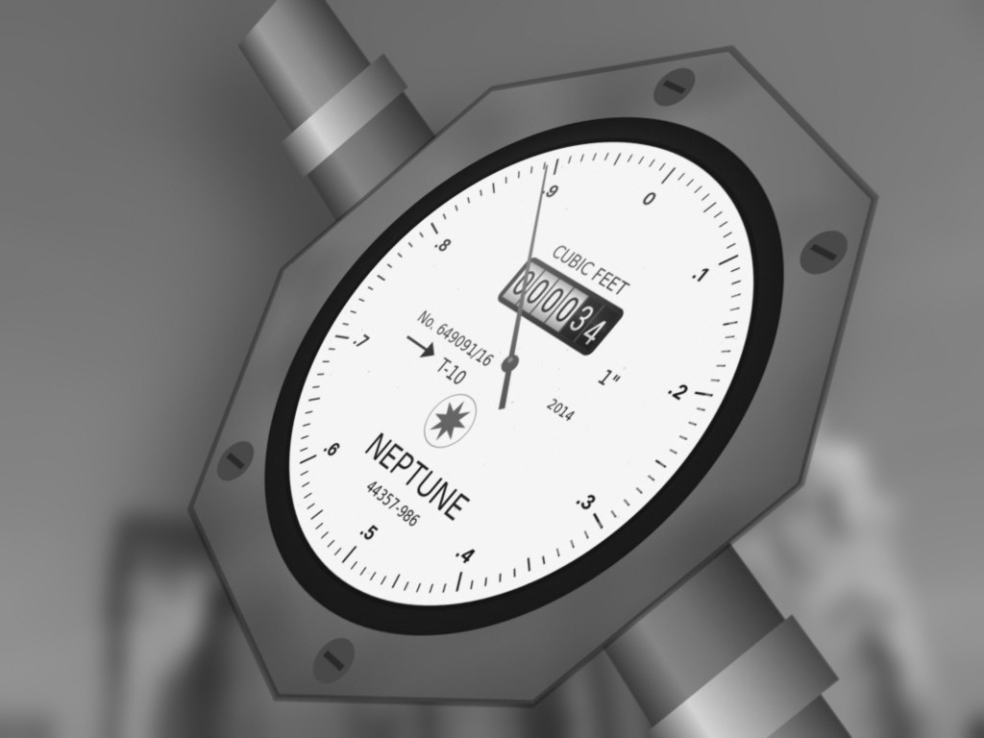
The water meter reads 33.89 ft³
